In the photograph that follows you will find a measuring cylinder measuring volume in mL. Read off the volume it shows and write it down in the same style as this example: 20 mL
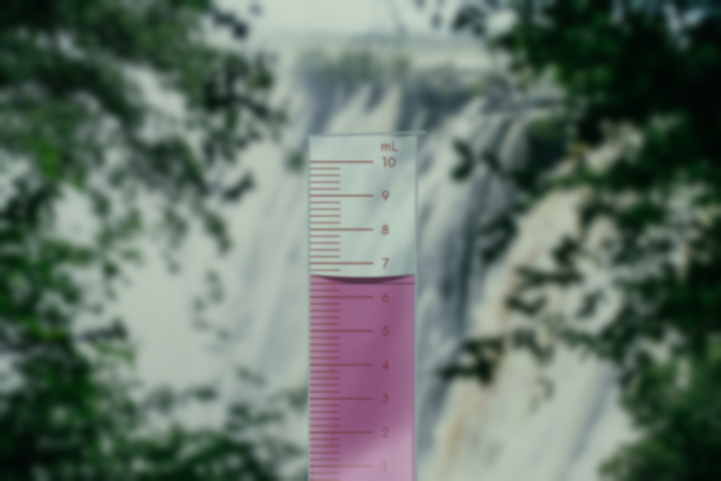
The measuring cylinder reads 6.4 mL
